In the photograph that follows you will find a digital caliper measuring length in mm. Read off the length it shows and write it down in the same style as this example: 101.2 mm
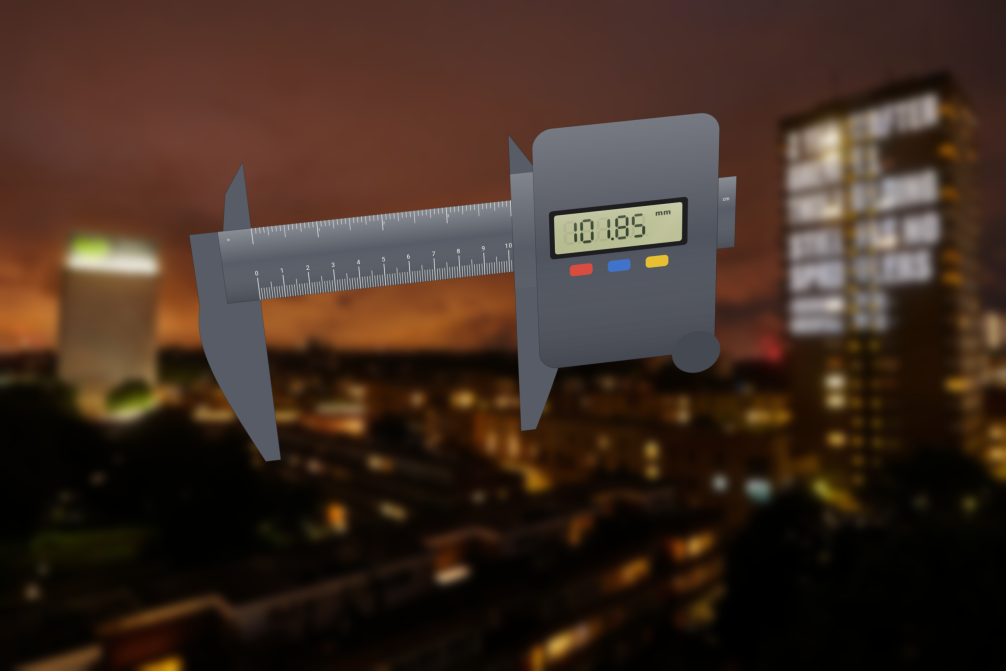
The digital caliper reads 101.85 mm
